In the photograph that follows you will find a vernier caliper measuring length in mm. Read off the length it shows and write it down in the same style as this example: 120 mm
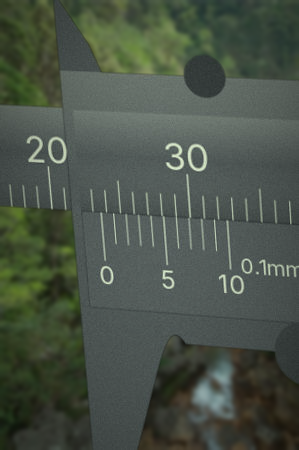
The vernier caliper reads 23.6 mm
